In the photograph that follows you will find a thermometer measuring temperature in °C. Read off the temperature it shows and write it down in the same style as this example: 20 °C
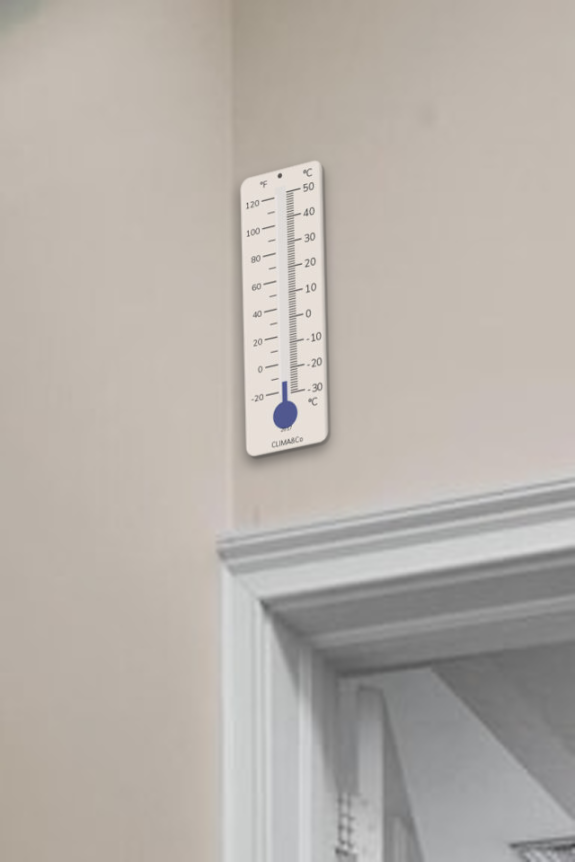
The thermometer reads -25 °C
